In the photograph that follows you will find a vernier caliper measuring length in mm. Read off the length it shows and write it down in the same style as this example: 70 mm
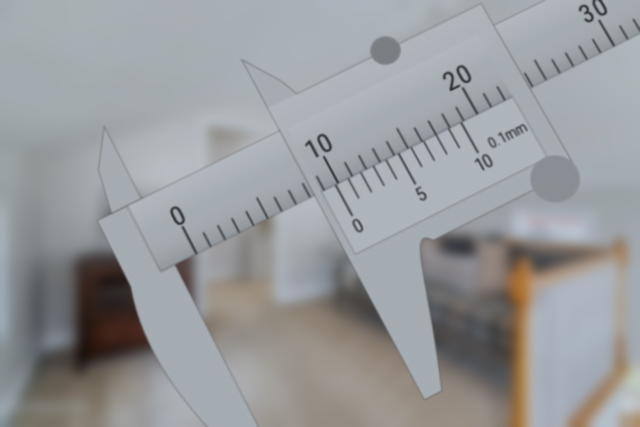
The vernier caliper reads 9.8 mm
